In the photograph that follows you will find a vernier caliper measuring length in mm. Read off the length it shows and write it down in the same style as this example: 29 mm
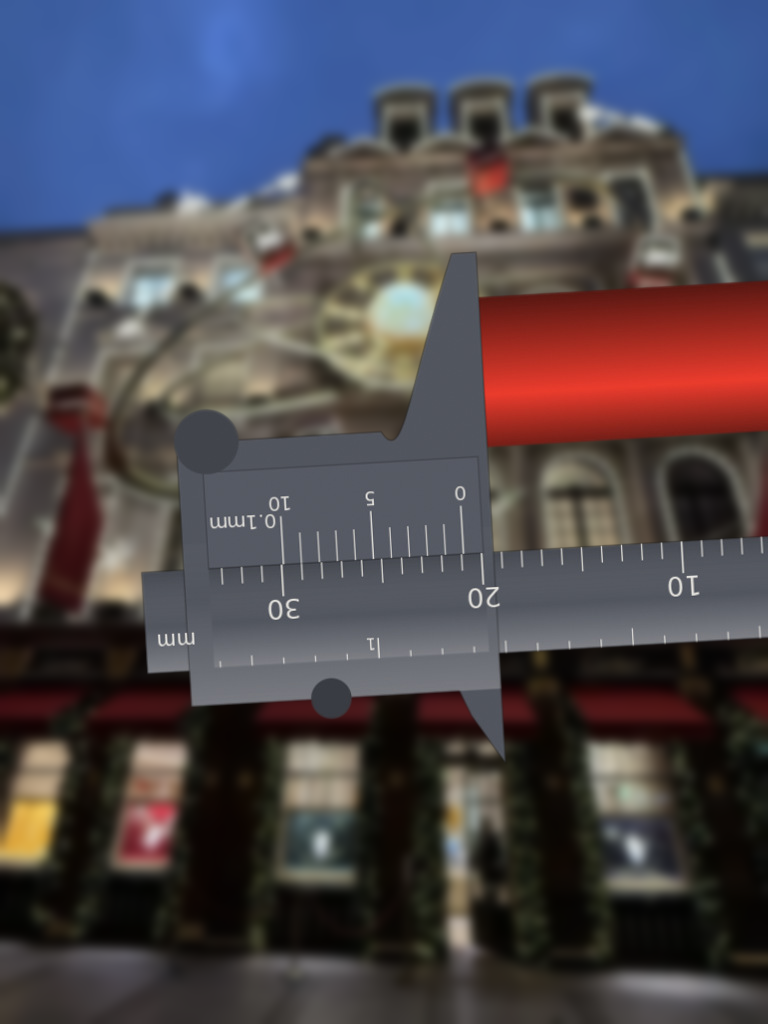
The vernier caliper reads 20.9 mm
